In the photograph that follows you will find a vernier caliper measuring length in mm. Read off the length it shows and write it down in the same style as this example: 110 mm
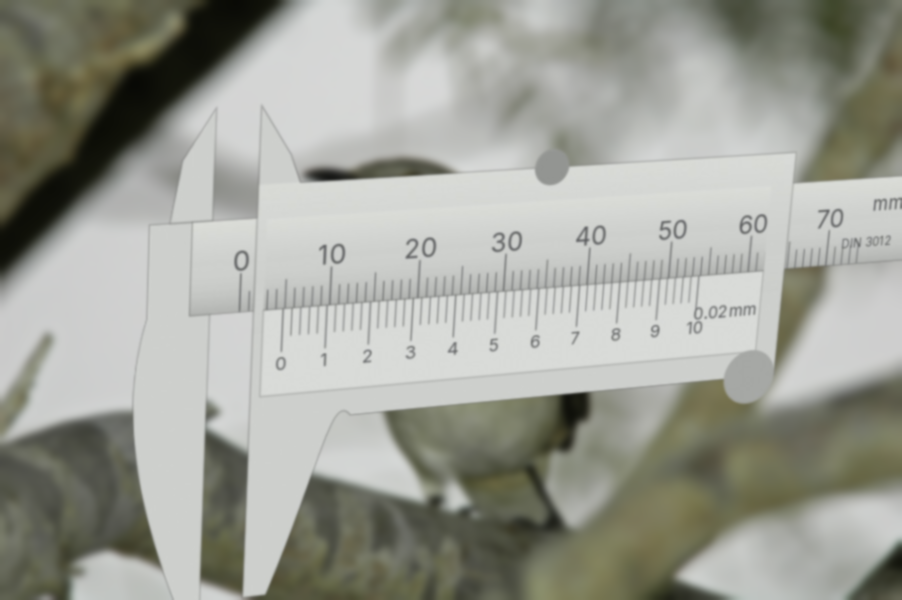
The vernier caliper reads 4.8 mm
